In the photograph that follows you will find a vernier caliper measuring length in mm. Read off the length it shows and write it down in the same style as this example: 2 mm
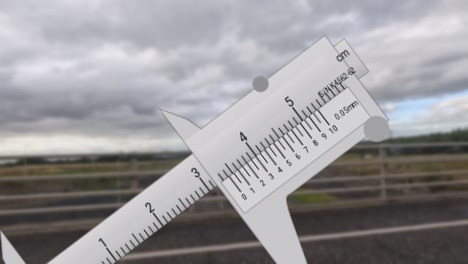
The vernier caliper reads 34.2 mm
